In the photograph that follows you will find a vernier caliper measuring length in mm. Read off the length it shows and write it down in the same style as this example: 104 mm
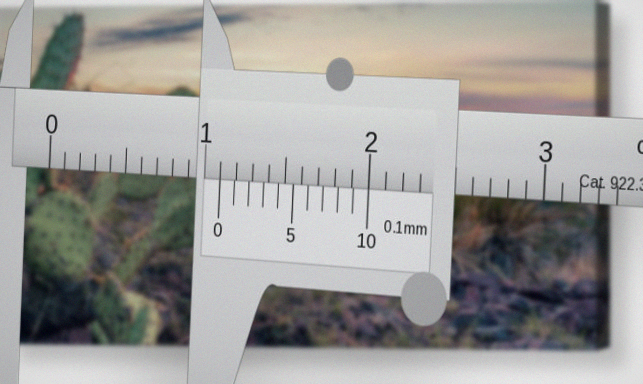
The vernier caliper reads 11.0 mm
